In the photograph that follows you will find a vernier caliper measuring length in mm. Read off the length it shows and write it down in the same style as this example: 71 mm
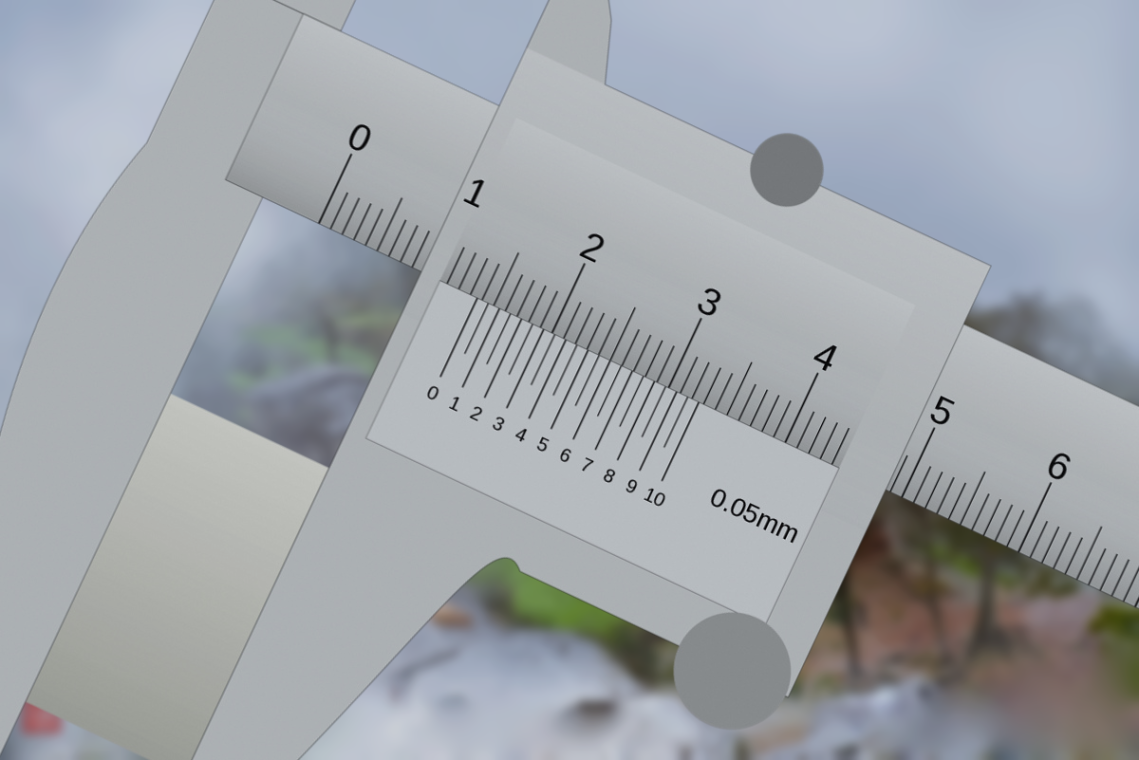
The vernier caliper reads 13.6 mm
